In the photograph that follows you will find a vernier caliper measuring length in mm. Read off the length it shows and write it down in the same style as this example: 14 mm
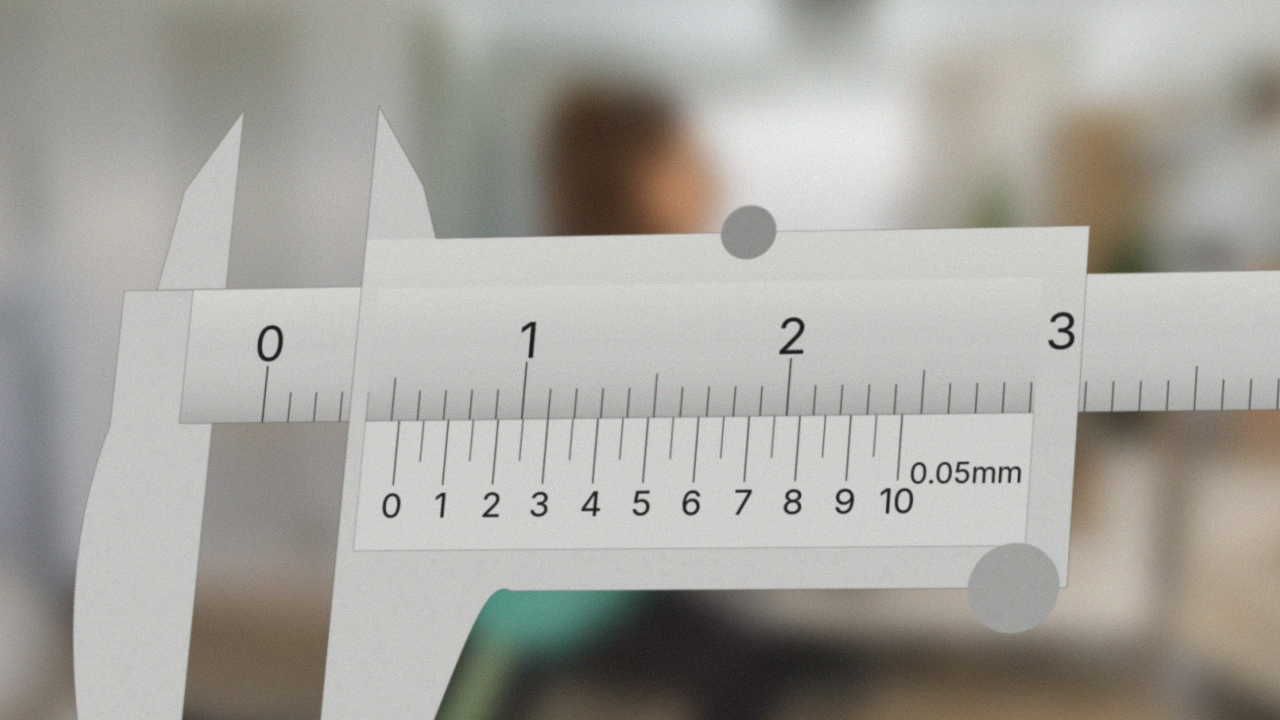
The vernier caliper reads 5.3 mm
